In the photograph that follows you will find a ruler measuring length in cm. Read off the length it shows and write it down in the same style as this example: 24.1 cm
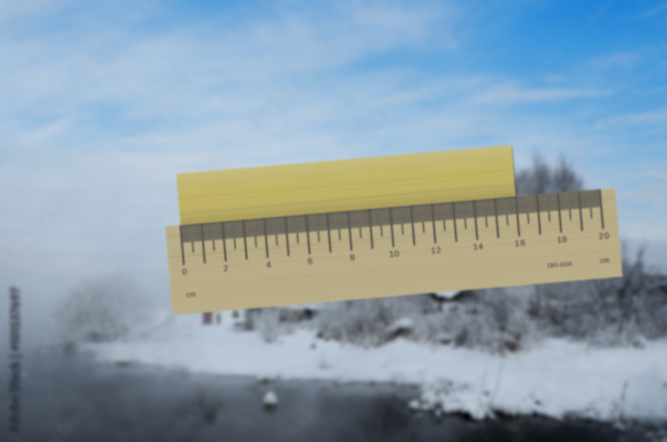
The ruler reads 16 cm
